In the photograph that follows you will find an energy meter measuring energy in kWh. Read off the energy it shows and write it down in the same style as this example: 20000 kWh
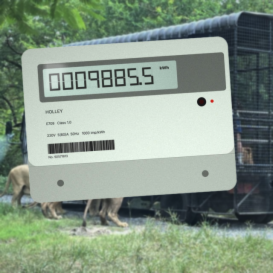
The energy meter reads 9885.5 kWh
